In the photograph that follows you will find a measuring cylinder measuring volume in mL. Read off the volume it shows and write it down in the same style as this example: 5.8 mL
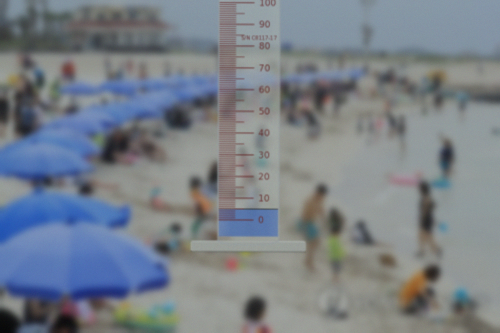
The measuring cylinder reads 5 mL
